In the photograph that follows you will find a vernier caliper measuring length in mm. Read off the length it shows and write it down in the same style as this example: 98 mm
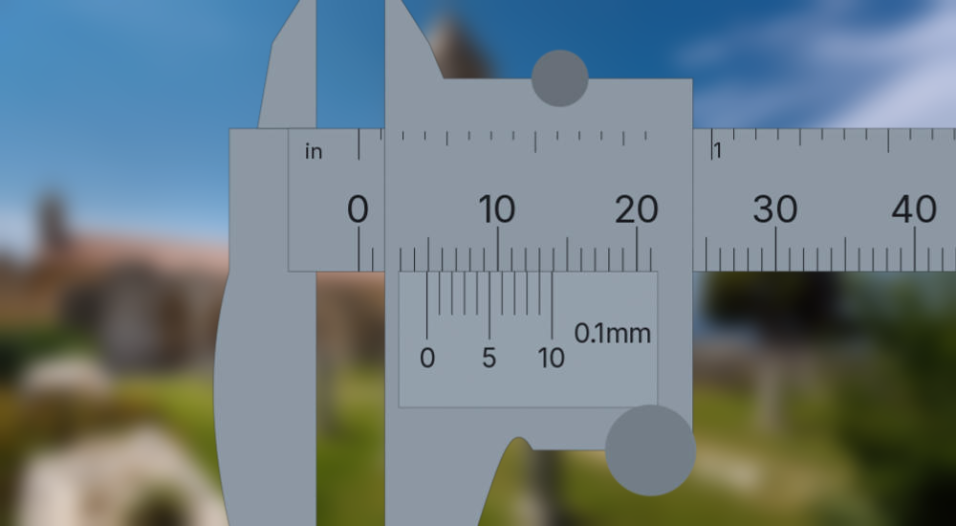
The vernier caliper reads 4.9 mm
